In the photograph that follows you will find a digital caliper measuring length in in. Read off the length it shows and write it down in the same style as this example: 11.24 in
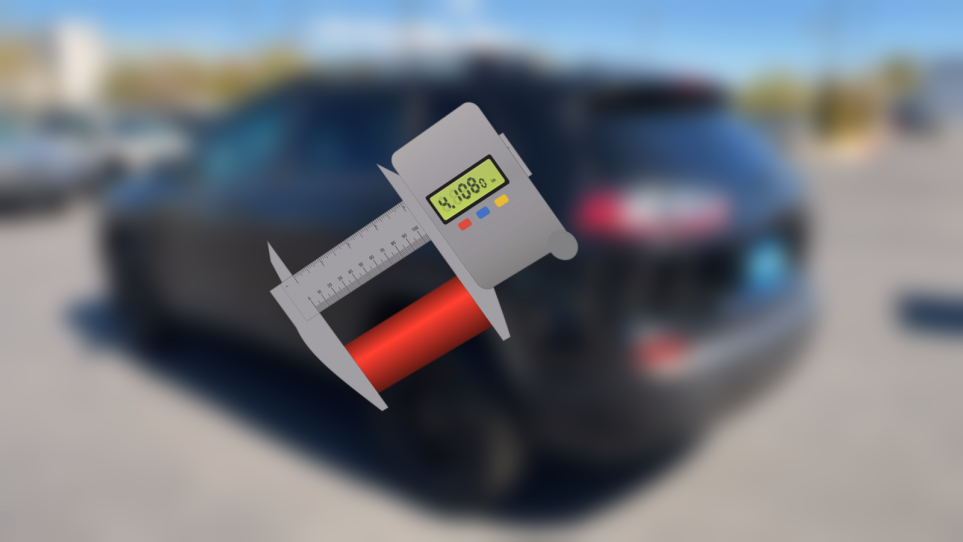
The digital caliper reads 4.1080 in
